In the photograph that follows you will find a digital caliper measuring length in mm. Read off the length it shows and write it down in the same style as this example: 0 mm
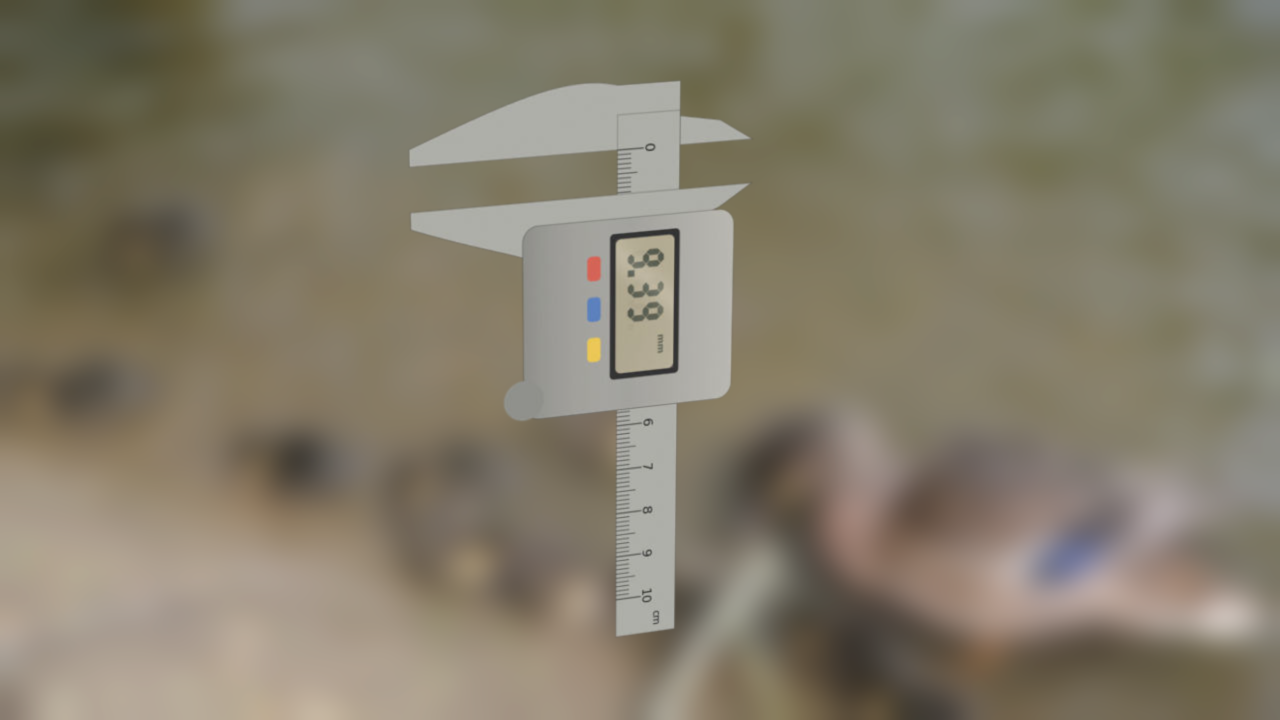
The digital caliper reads 9.39 mm
